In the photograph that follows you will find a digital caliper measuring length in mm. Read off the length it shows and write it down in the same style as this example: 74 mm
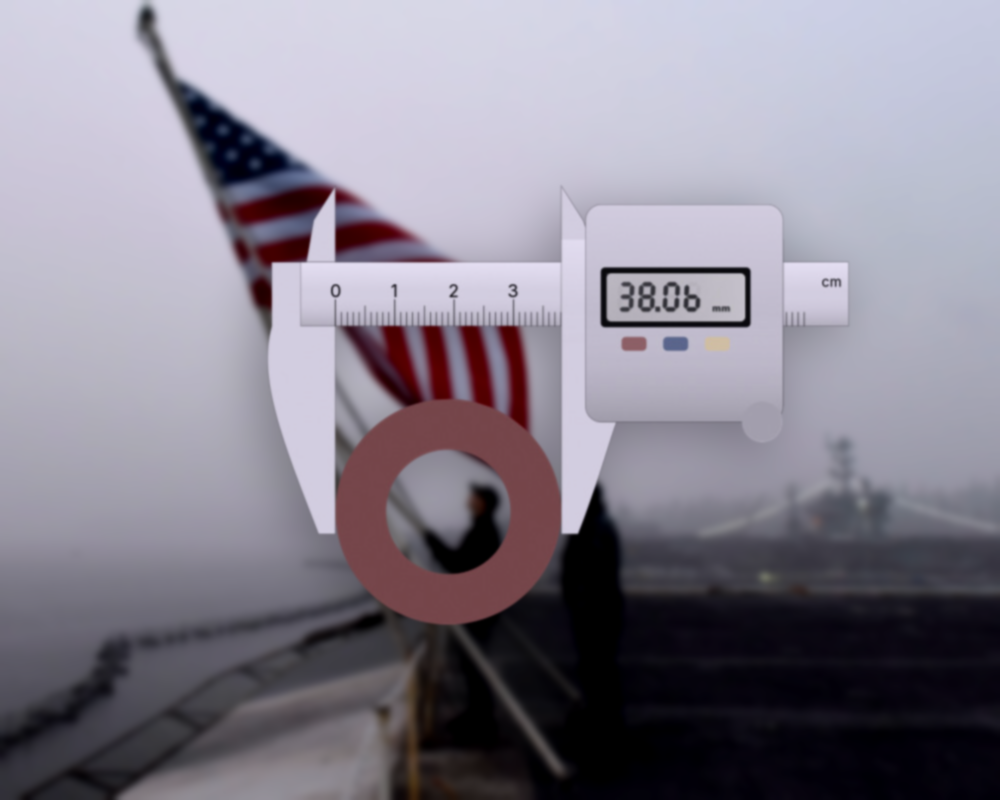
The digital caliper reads 38.06 mm
